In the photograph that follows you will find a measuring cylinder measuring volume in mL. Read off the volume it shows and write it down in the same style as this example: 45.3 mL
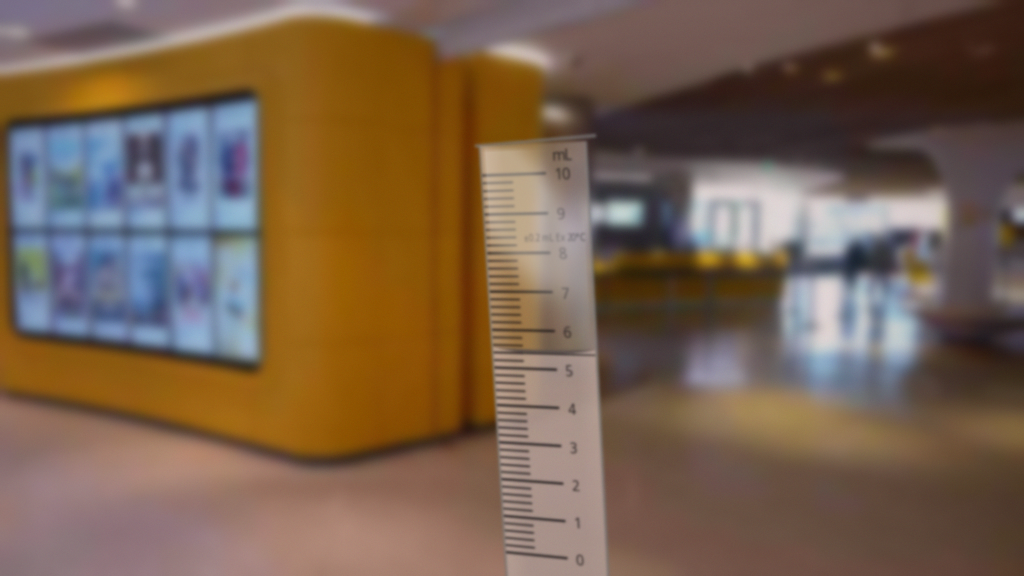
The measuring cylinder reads 5.4 mL
